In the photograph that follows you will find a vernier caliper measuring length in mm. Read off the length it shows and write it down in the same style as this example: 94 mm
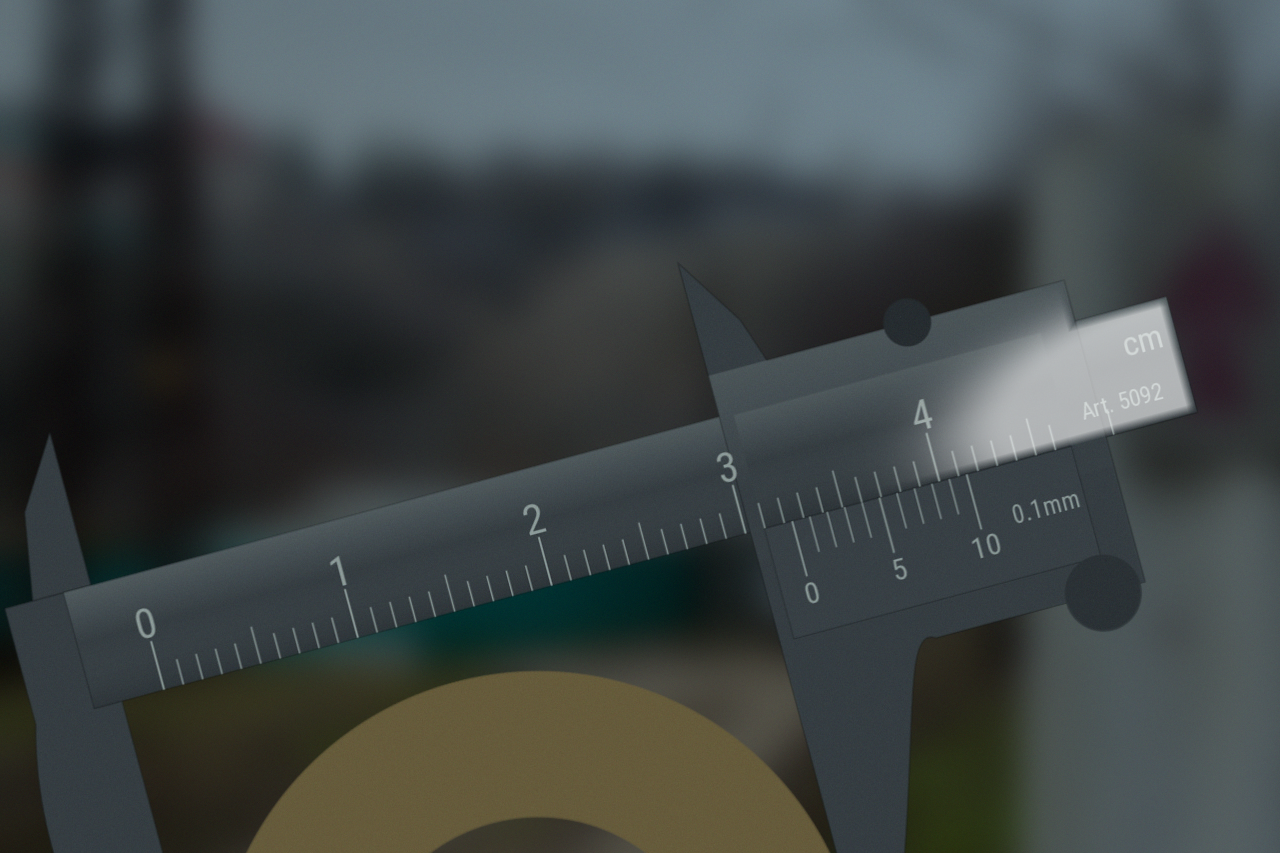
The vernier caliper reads 32.4 mm
